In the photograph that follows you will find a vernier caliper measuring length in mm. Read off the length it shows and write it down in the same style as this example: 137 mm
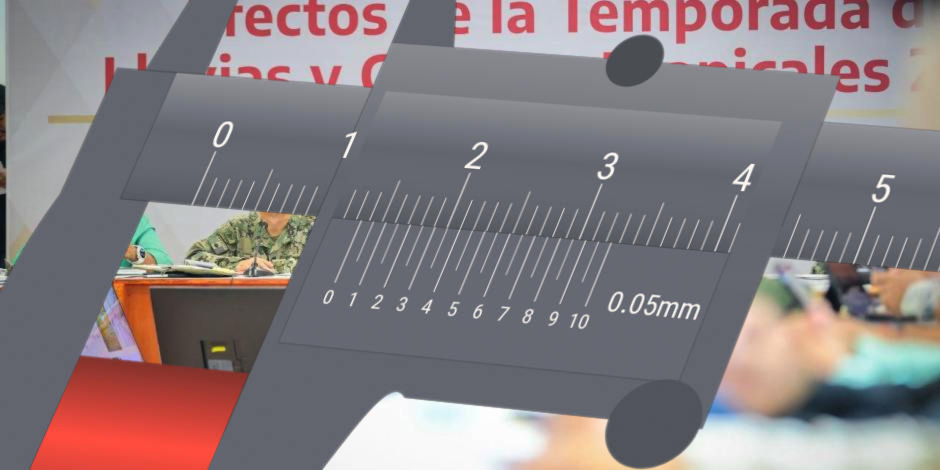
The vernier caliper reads 13.4 mm
